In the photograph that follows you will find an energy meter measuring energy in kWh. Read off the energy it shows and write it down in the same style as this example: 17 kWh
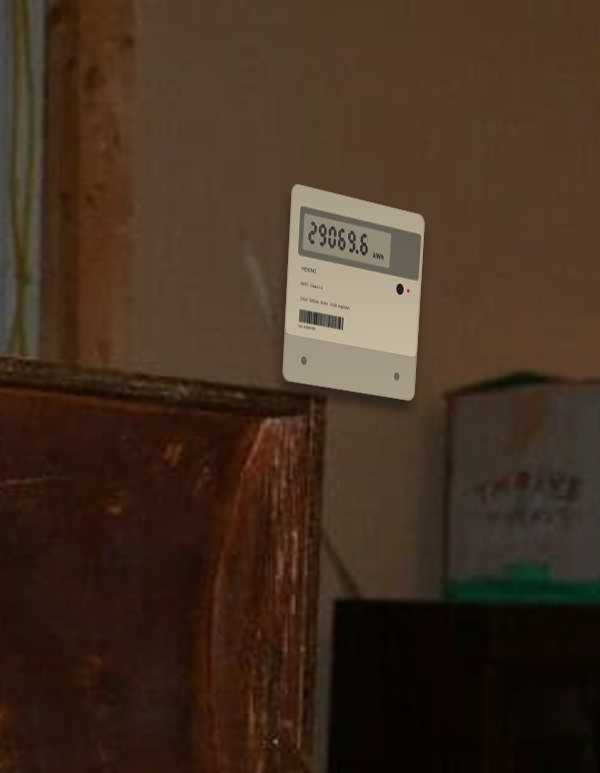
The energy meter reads 29069.6 kWh
